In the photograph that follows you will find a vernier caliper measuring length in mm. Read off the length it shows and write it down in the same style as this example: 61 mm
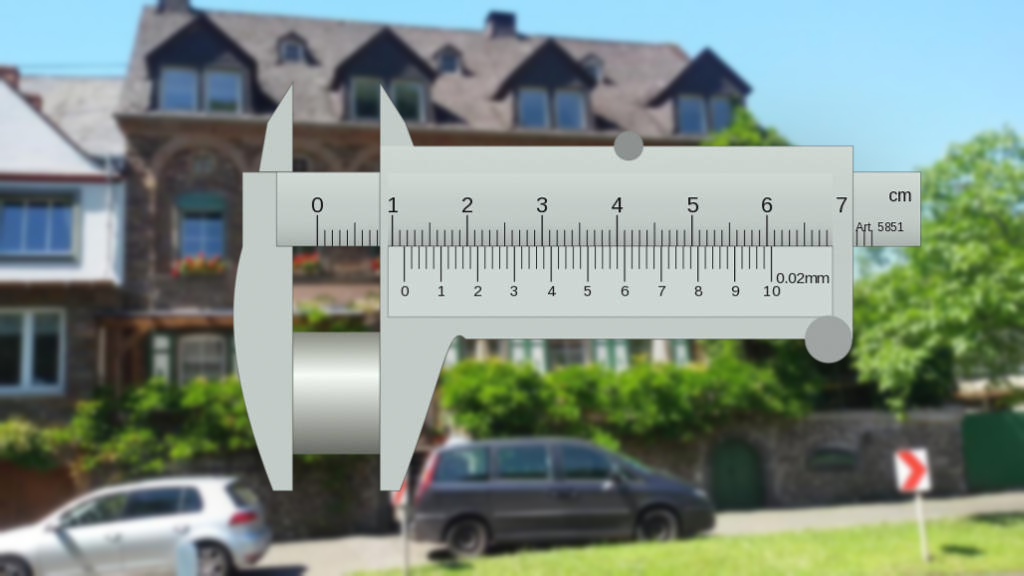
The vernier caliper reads 11.6 mm
